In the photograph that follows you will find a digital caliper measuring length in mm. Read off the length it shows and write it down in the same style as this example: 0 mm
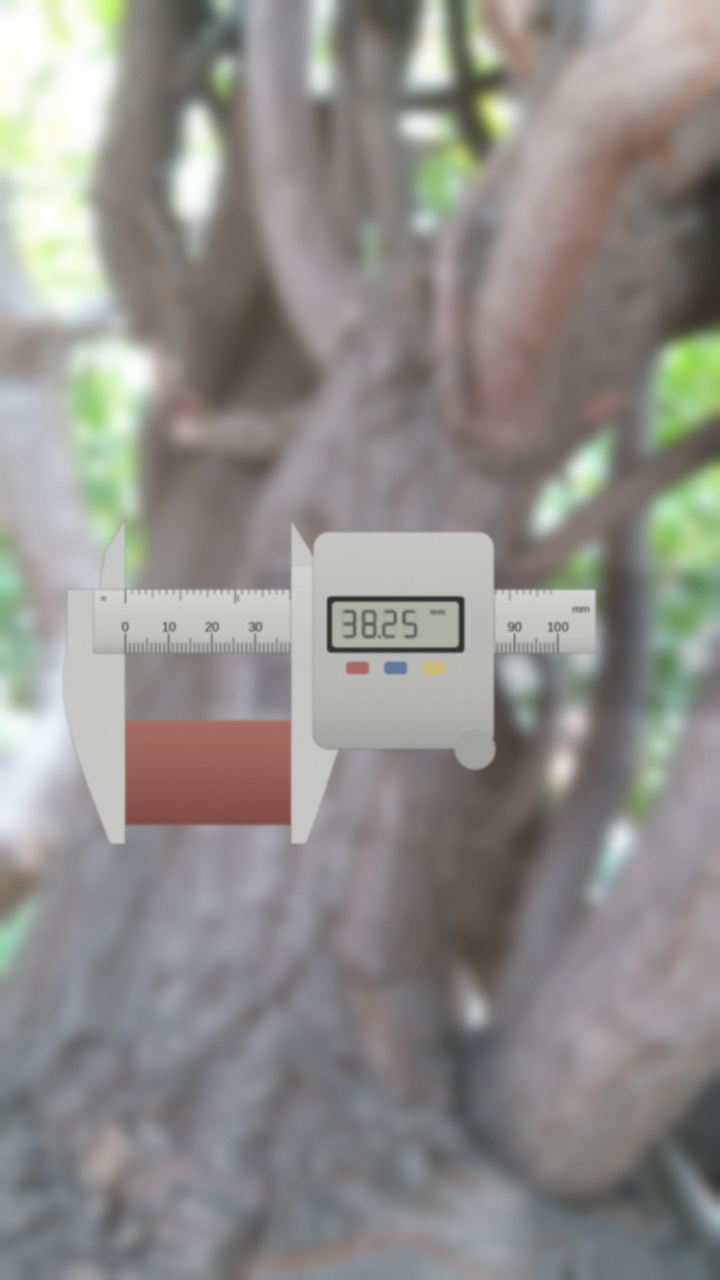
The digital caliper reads 38.25 mm
